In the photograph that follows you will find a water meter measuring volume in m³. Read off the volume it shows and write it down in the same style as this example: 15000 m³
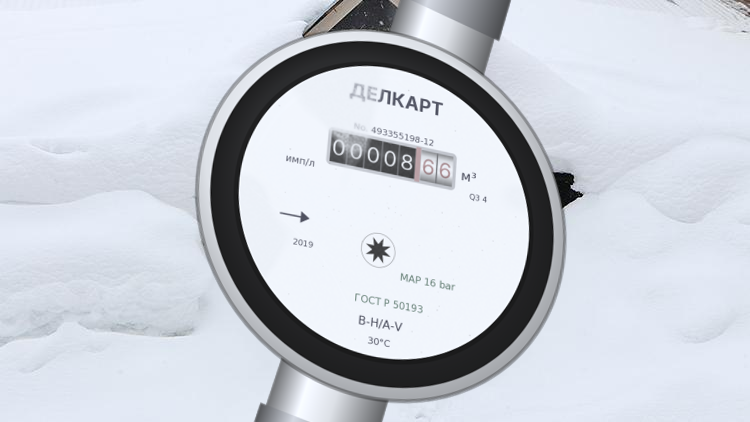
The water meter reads 8.66 m³
